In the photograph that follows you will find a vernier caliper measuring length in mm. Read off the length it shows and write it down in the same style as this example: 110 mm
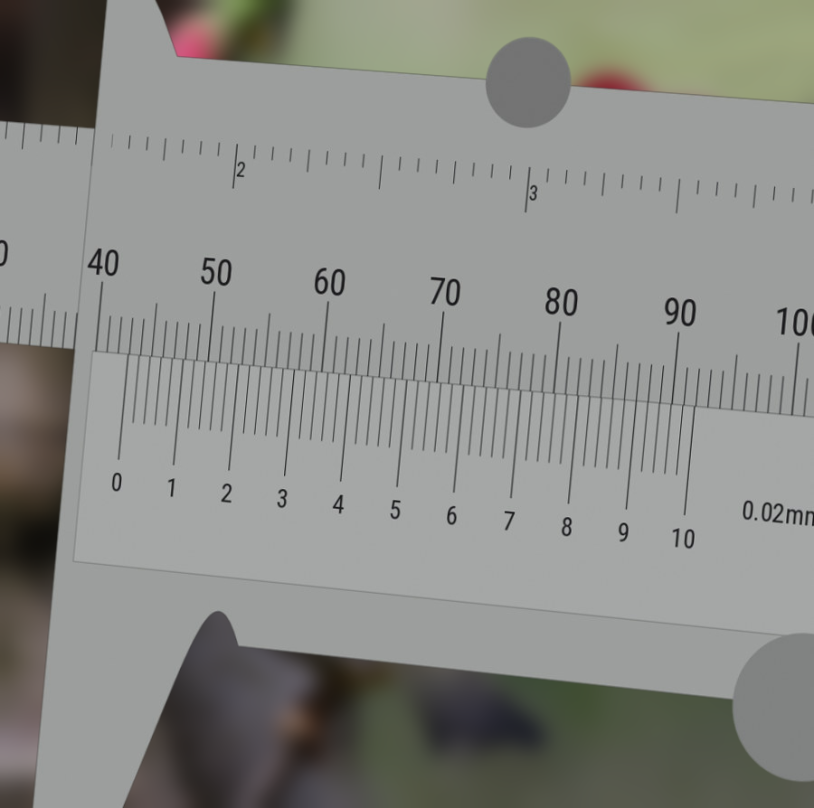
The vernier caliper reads 42.9 mm
